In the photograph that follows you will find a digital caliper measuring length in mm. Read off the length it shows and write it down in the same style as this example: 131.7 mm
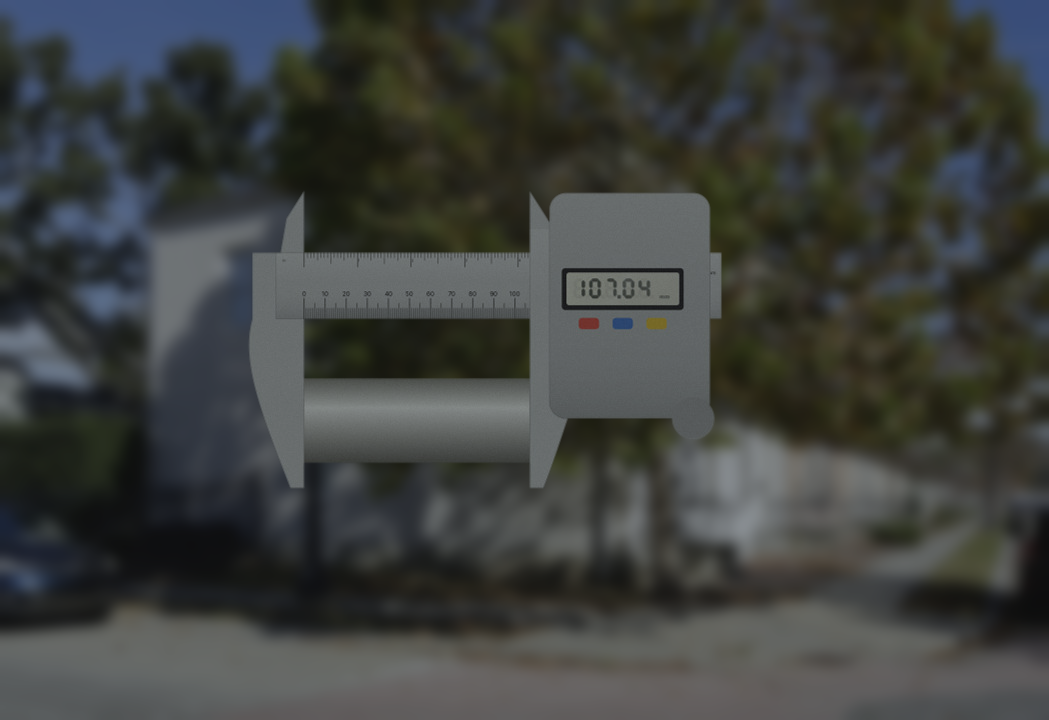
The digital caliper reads 107.04 mm
